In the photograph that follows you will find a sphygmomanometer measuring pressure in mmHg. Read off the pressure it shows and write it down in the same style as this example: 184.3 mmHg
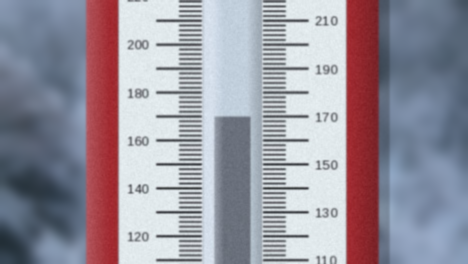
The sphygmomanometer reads 170 mmHg
